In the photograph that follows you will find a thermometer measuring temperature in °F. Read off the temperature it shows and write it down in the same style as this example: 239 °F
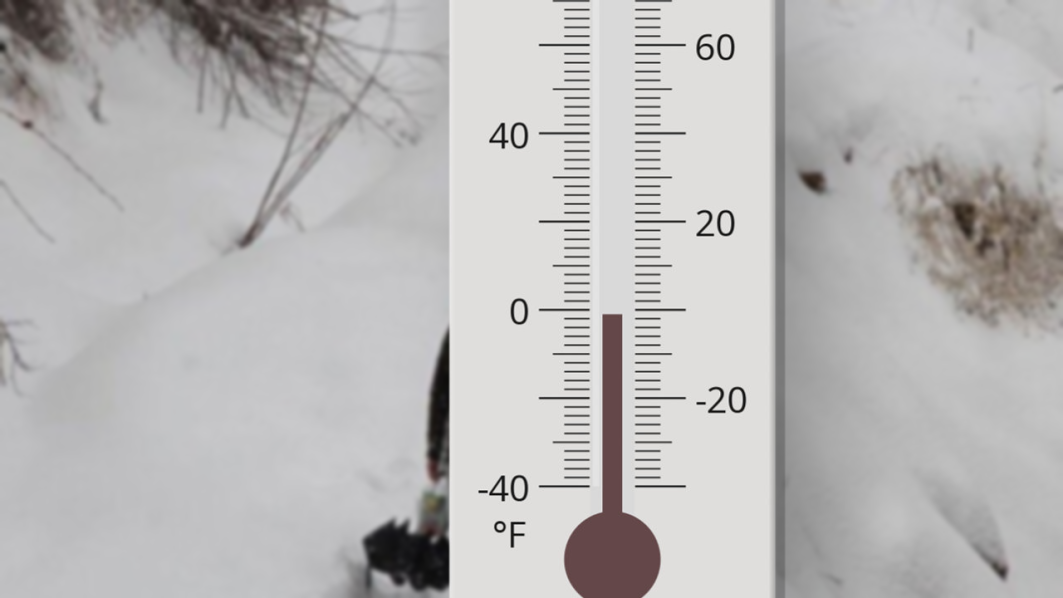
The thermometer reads -1 °F
